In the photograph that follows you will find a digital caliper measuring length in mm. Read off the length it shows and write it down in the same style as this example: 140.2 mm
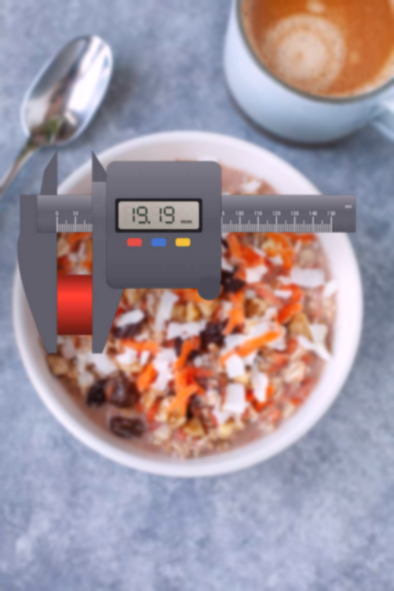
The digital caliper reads 19.19 mm
